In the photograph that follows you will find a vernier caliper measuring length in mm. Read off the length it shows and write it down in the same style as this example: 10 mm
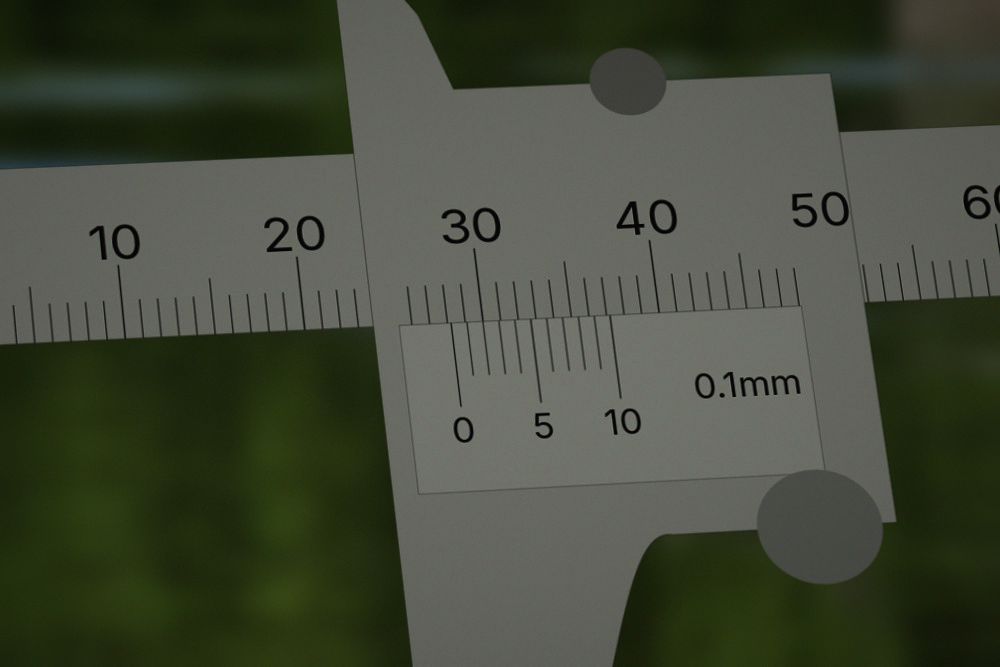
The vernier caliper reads 28.2 mm
